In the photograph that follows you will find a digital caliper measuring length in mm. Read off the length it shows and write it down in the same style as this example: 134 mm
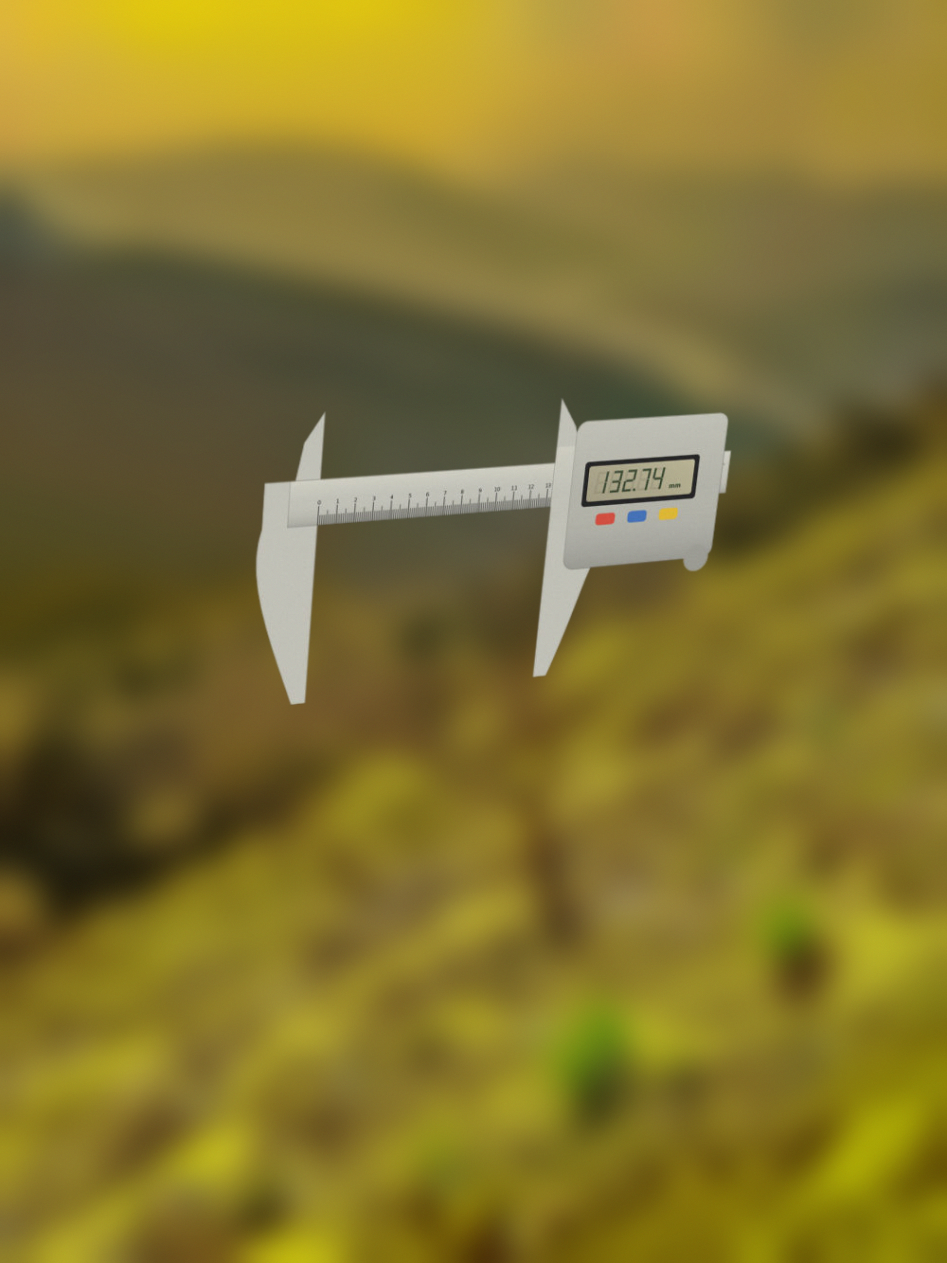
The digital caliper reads 132.74 mm
